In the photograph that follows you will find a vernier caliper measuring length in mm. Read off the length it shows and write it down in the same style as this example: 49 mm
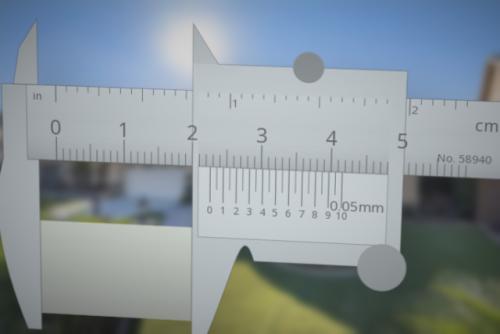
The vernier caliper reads 22.6 mm
